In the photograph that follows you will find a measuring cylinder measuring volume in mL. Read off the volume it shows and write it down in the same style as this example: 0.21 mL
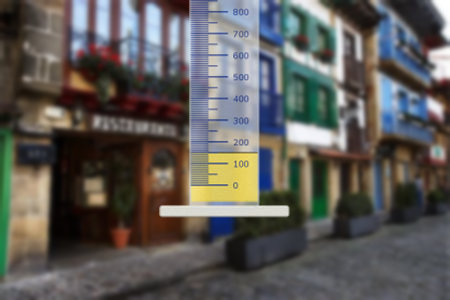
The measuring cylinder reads 150 mL
